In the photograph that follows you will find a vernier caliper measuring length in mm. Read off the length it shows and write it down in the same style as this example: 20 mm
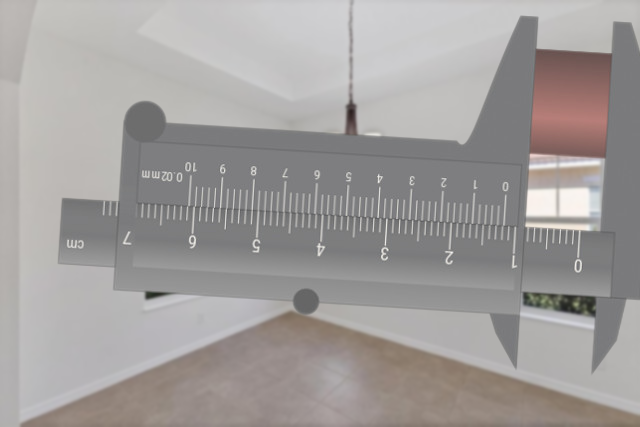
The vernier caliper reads 11.8 mm
